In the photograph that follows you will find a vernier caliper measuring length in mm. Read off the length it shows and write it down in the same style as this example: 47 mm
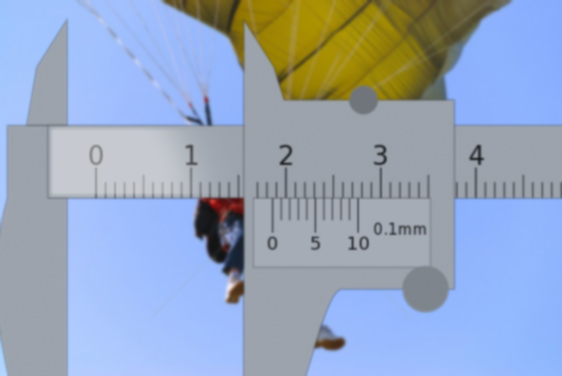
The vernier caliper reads 18.6 mm
